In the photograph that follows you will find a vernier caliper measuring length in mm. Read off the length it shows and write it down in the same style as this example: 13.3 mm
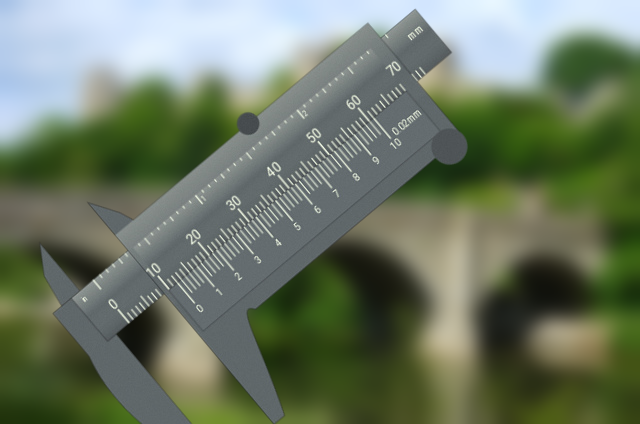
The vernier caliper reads 12.0 mm
